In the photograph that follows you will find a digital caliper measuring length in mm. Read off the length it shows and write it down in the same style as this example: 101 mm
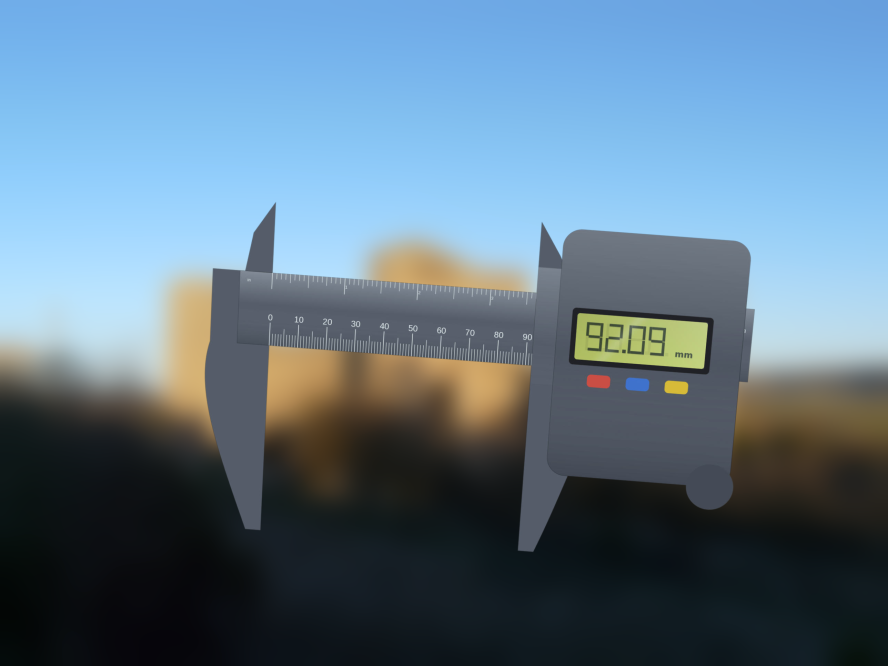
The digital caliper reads 92.09 mm
